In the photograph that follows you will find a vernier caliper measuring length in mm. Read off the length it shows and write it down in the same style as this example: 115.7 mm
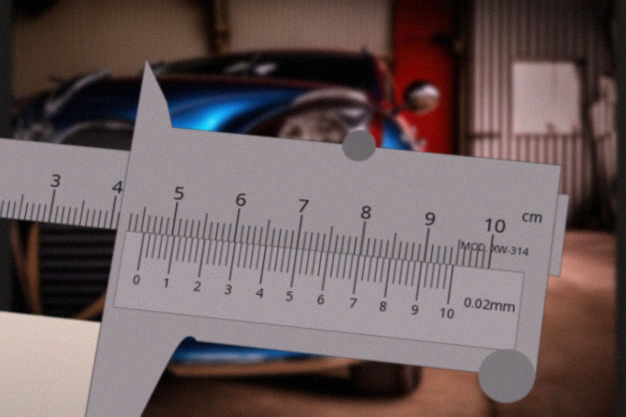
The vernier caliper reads 45.5 mm
